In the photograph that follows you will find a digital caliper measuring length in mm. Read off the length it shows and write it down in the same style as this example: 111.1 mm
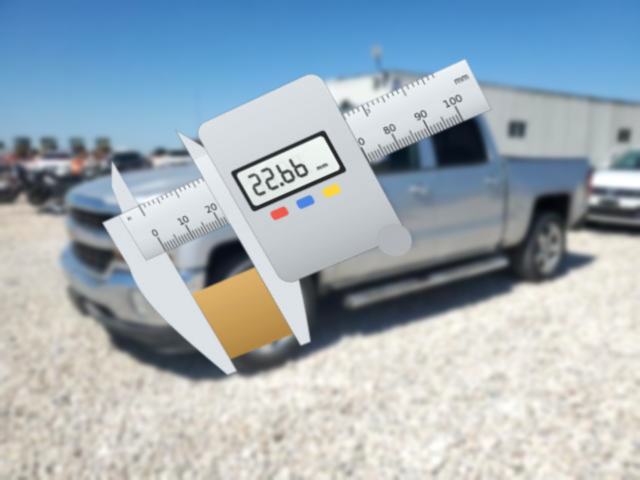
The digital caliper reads 22.66 mm
